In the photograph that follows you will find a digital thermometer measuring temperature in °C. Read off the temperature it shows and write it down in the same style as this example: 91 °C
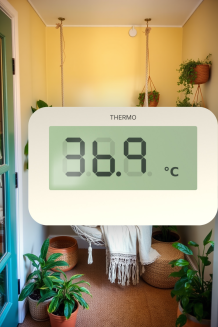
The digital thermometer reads 36.9 °C
